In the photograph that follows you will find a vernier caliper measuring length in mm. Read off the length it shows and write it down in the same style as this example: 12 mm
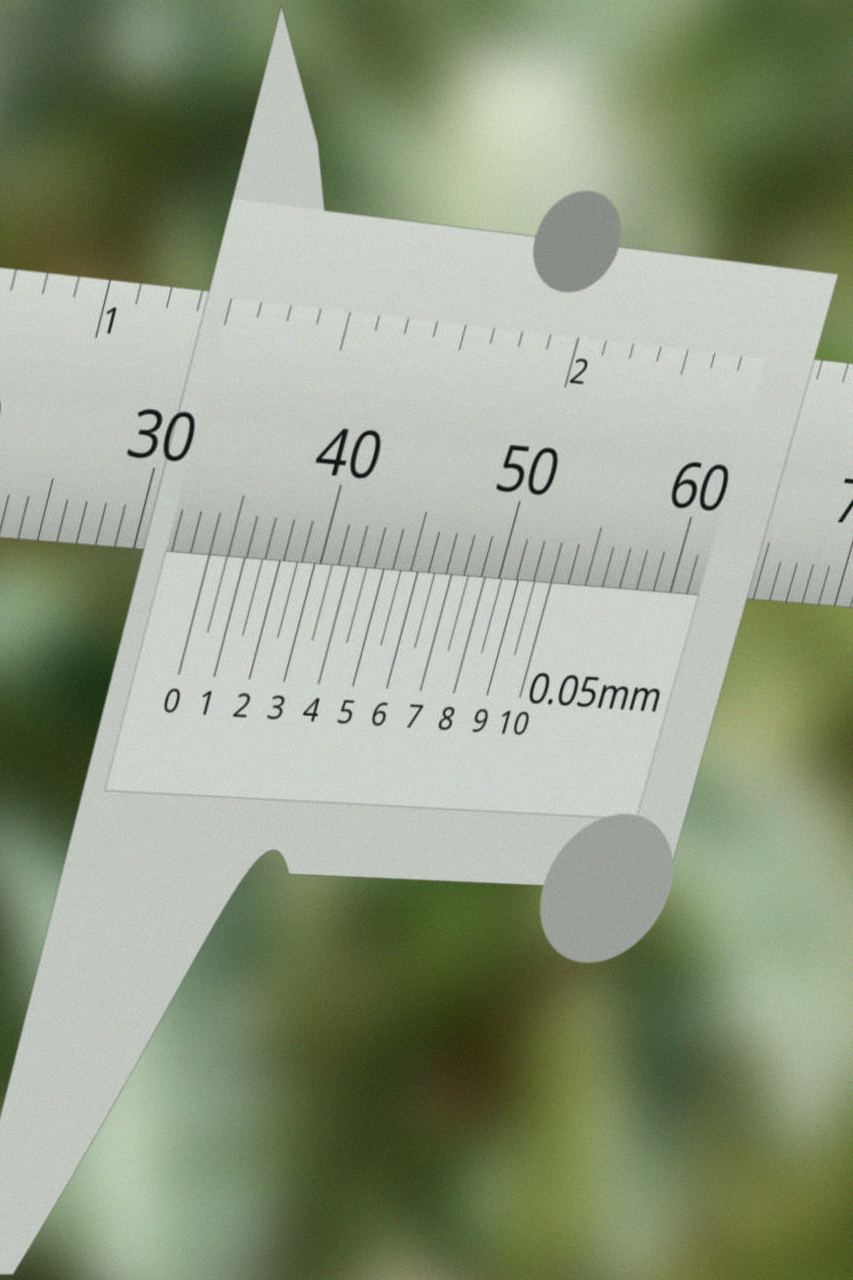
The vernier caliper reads 34.0 mm
